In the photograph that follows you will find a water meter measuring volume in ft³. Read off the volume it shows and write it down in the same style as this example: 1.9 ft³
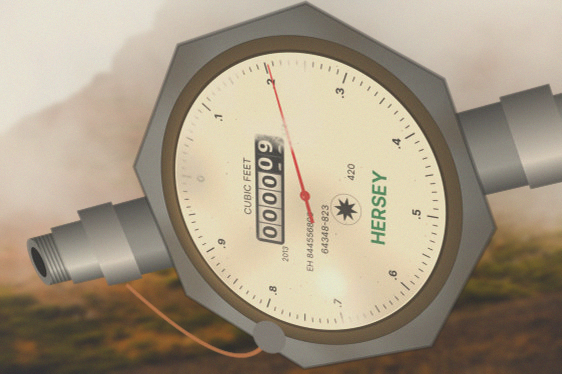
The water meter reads 9.20 ft³
